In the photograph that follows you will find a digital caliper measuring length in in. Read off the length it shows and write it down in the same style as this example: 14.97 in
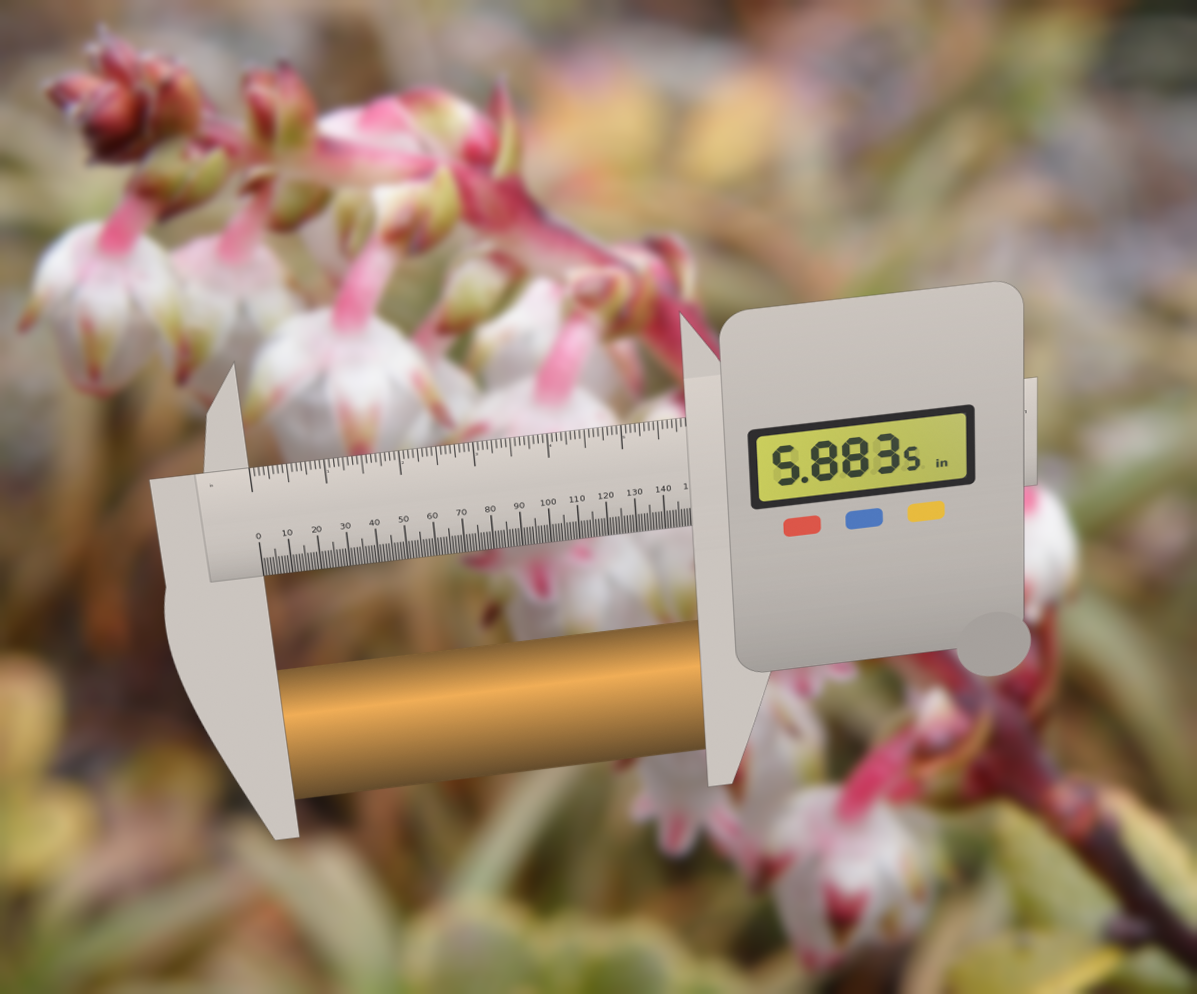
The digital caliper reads 5.8835 in
